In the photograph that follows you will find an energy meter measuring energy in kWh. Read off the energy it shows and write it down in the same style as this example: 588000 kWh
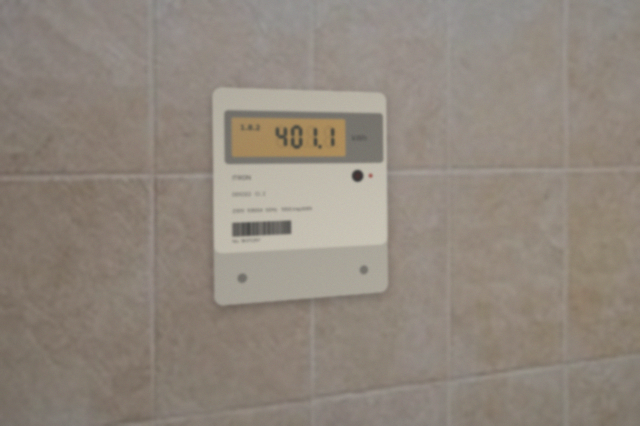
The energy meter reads 401.1 kWh
